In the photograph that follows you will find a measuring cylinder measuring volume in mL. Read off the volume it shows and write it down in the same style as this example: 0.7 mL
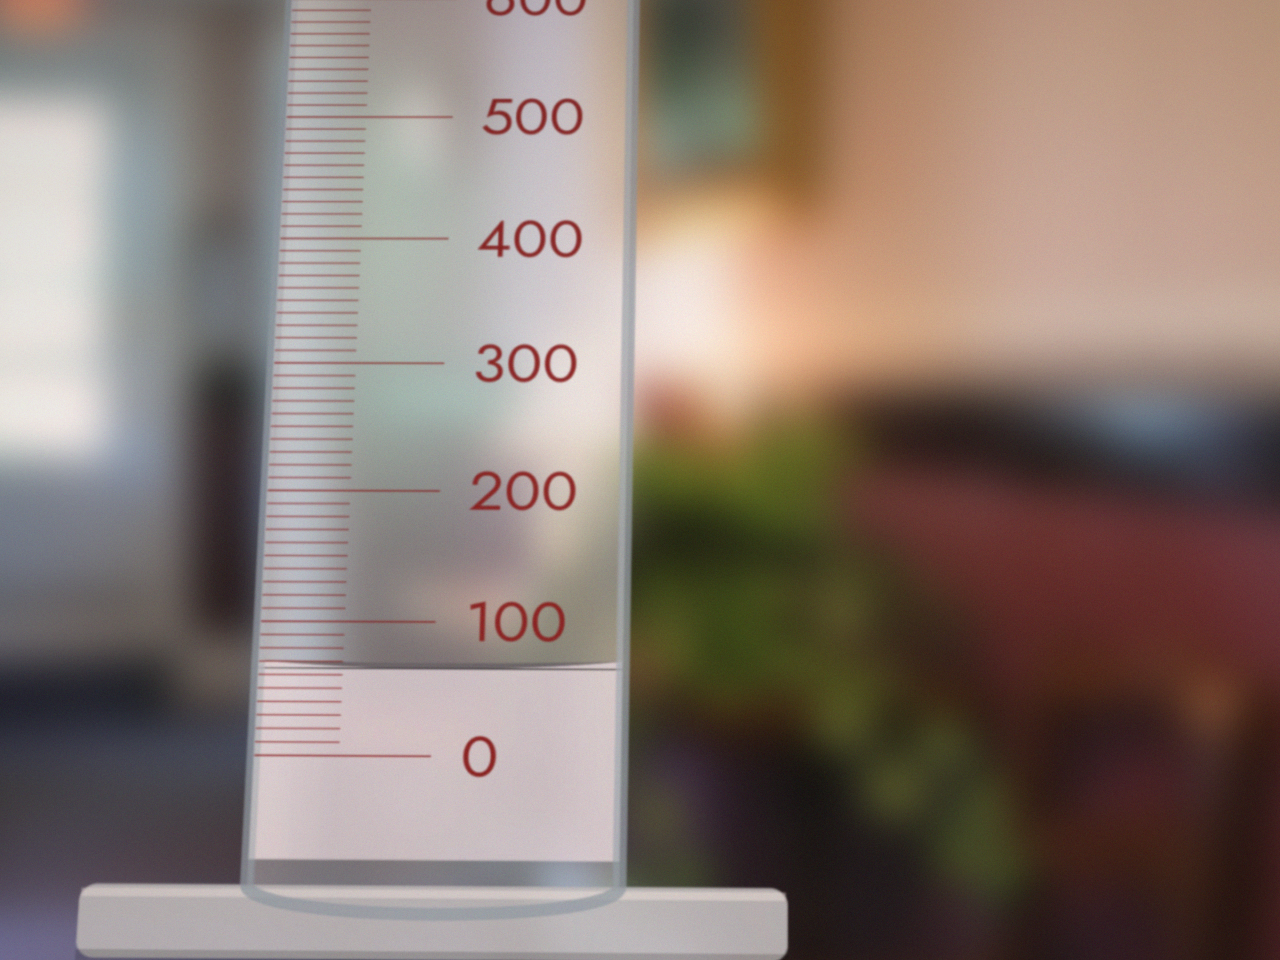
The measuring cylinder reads 65 mL
